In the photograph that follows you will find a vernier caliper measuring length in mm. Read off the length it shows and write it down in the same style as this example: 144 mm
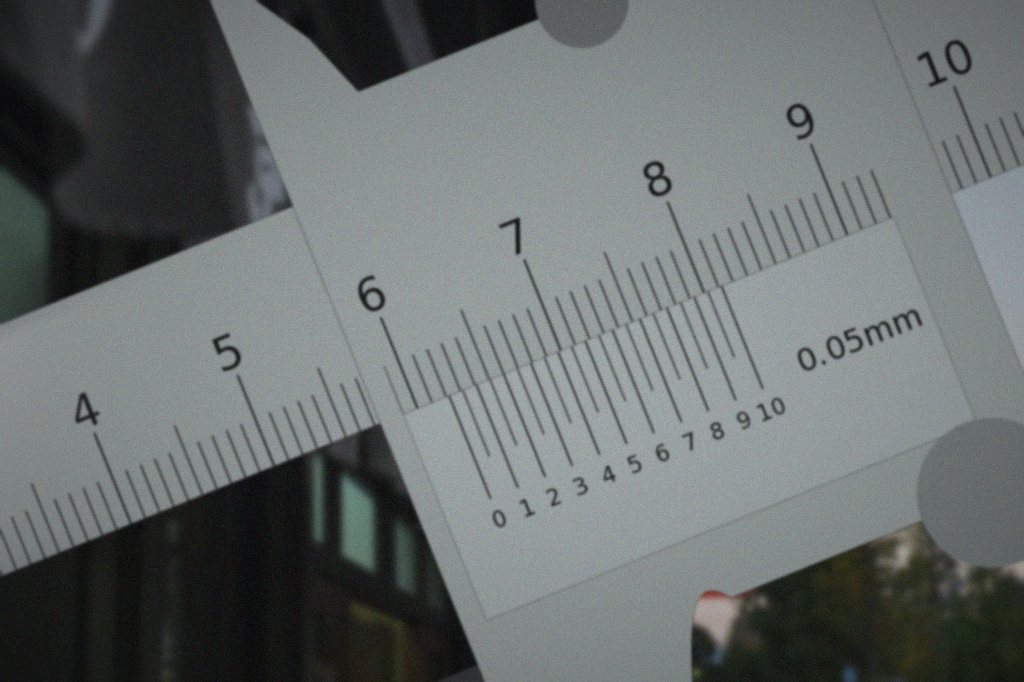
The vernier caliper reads 62.2 mm
